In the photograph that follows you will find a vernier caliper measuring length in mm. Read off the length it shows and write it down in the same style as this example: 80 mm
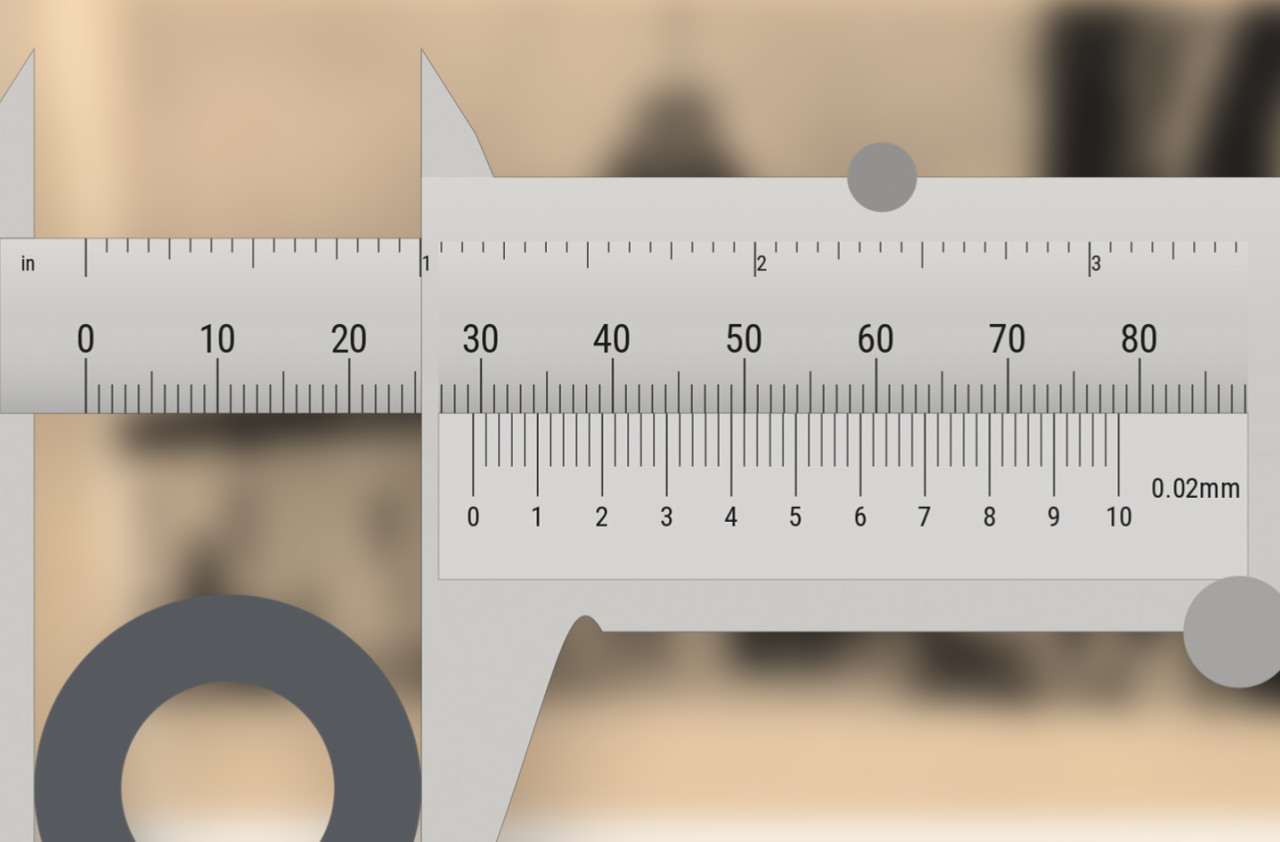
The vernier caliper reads 29.4 mm
